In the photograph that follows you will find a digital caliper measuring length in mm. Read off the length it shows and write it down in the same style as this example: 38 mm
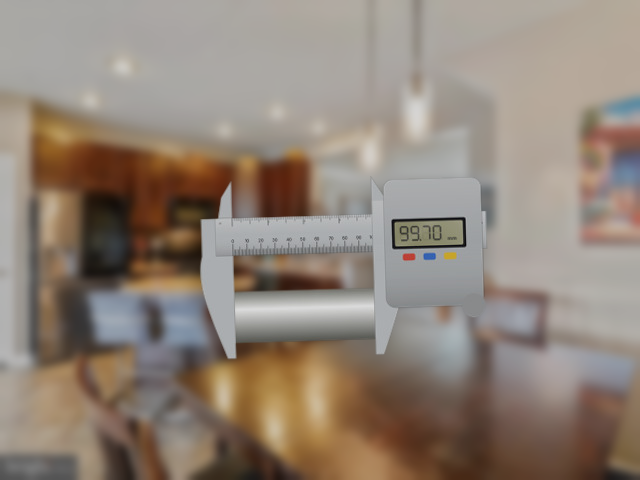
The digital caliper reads 99.70 mm
